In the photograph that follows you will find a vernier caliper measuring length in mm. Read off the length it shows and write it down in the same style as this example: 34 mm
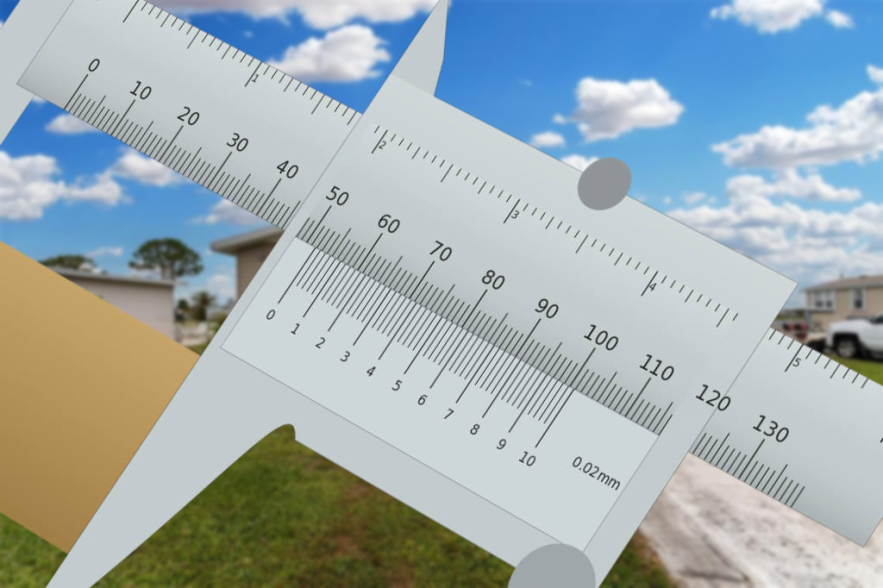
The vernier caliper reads 51.8 mm
